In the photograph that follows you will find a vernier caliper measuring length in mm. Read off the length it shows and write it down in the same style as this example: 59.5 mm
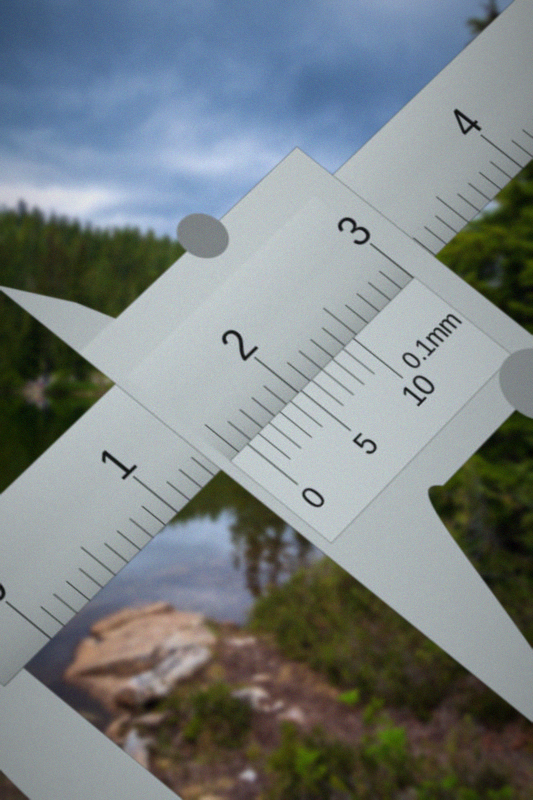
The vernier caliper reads 15.7 mm
